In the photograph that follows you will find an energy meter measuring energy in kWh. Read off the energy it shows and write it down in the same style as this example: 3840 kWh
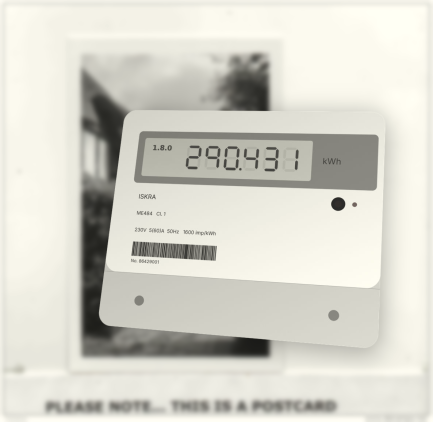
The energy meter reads 290.431 kWh
